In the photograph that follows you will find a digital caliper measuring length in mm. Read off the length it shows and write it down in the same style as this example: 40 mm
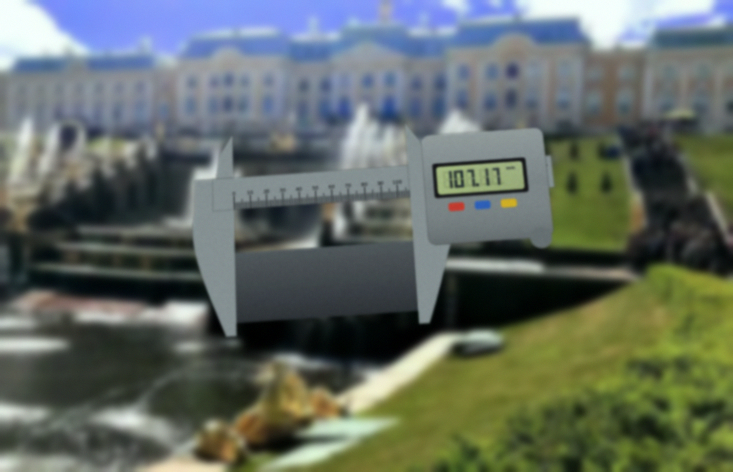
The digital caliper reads 107.17 mm
